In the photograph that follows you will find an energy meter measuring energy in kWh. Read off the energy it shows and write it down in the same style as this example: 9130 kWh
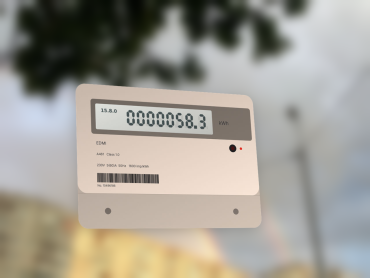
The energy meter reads 58.3 kWh
